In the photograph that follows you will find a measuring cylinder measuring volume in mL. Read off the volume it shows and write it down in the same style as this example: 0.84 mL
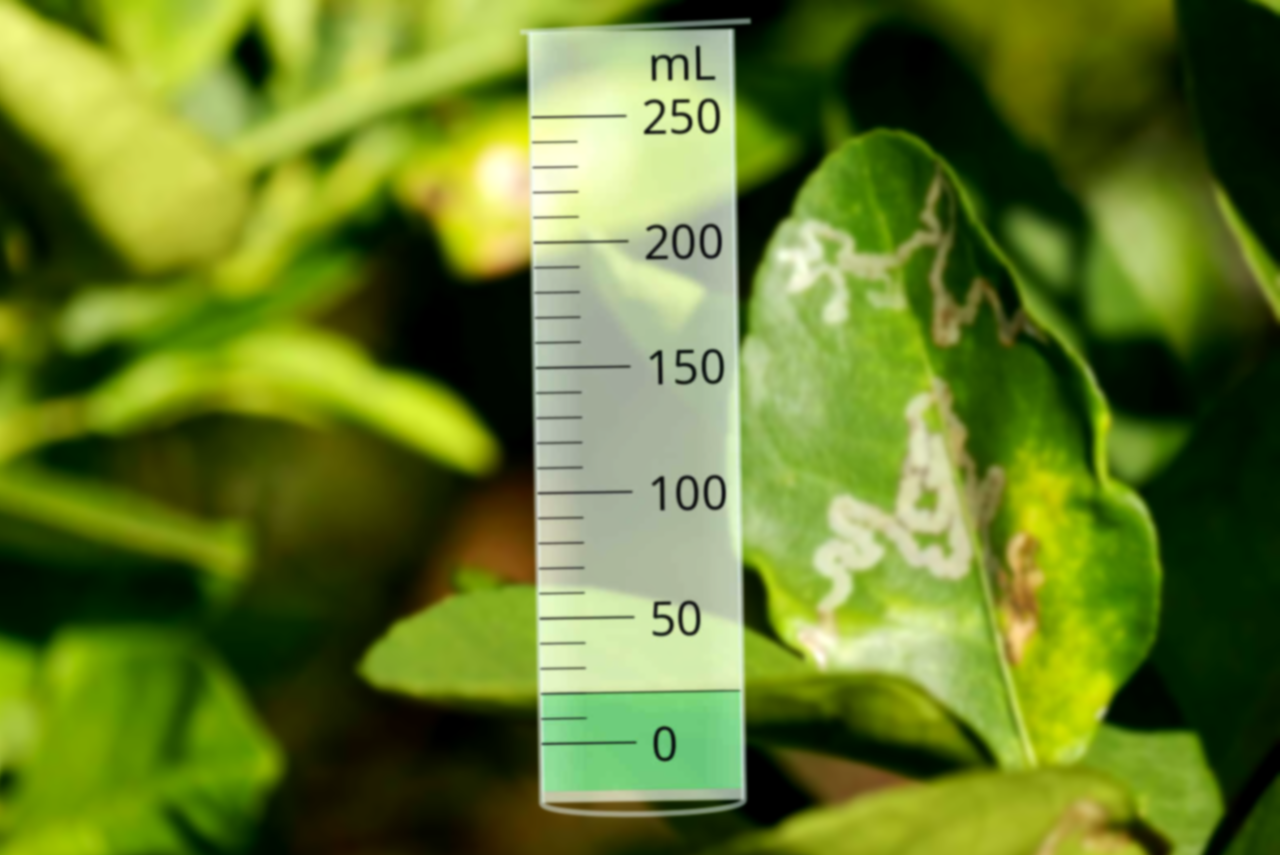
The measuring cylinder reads 20 mL
